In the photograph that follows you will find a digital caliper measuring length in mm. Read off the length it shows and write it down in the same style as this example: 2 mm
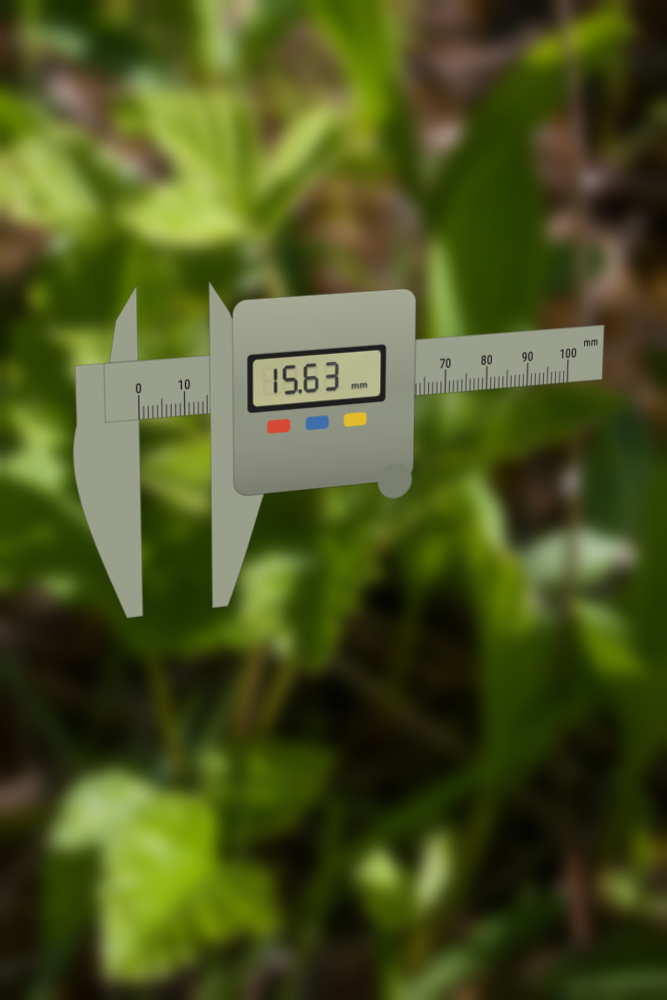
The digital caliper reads 15.63 mm
